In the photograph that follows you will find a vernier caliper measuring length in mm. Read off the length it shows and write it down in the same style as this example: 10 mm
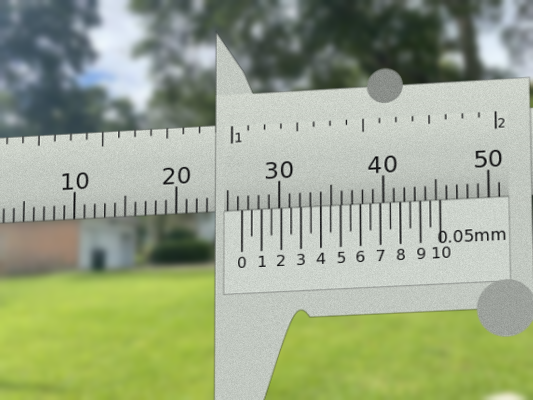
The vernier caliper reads 26.4 mm
